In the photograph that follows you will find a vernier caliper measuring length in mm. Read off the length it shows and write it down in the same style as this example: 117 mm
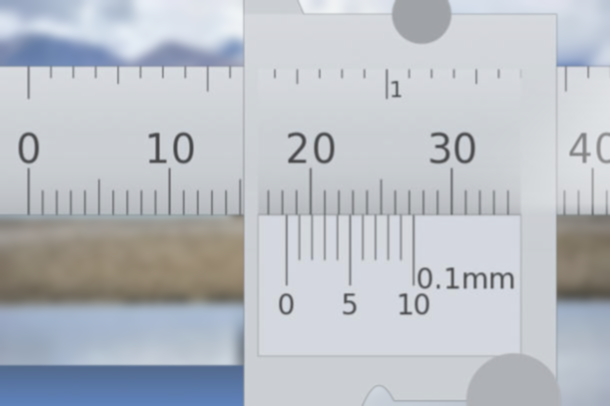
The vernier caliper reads 18.3 mm
